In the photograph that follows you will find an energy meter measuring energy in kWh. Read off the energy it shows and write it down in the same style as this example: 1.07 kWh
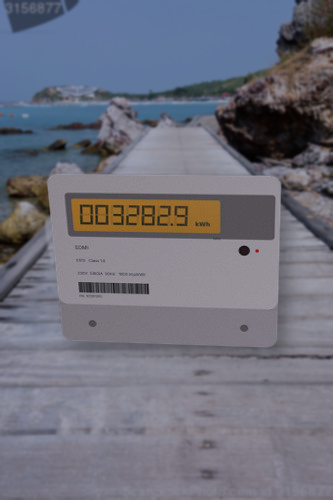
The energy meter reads 3282.9 kWh
